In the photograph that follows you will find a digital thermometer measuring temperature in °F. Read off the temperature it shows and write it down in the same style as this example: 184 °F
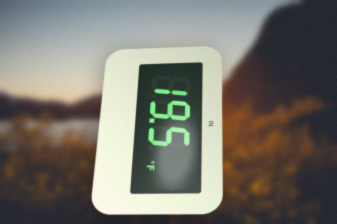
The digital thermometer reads 19.5 °F
